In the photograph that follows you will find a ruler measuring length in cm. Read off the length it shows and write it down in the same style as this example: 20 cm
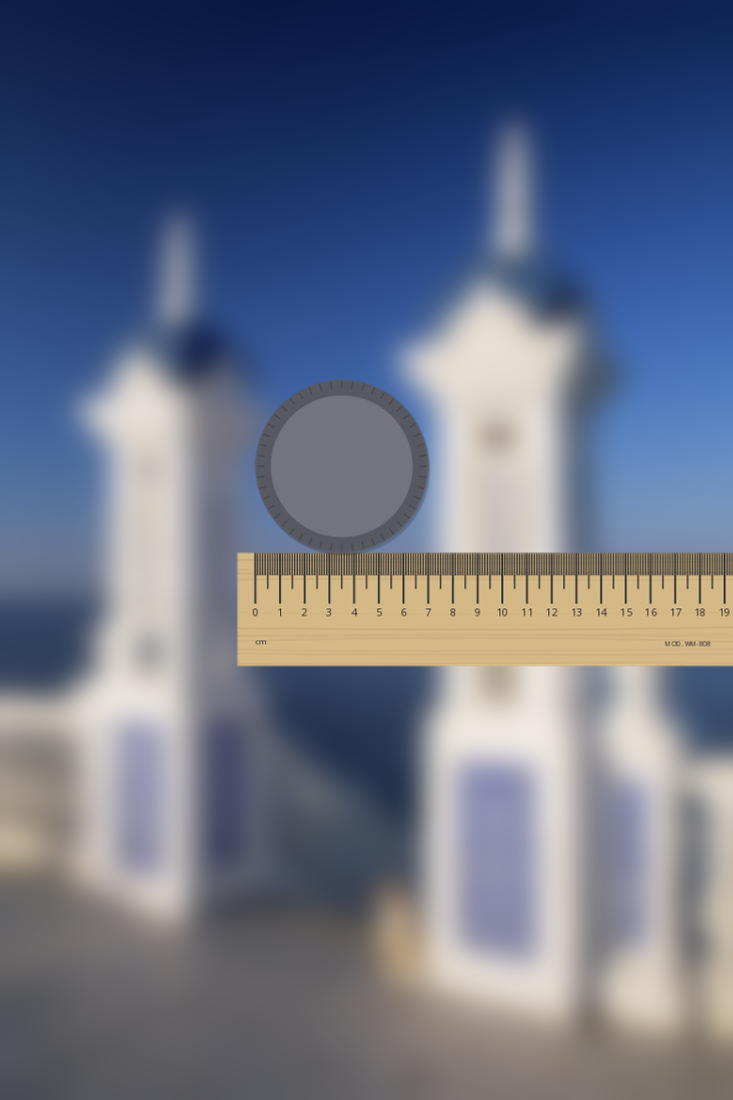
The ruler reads 7 cm
